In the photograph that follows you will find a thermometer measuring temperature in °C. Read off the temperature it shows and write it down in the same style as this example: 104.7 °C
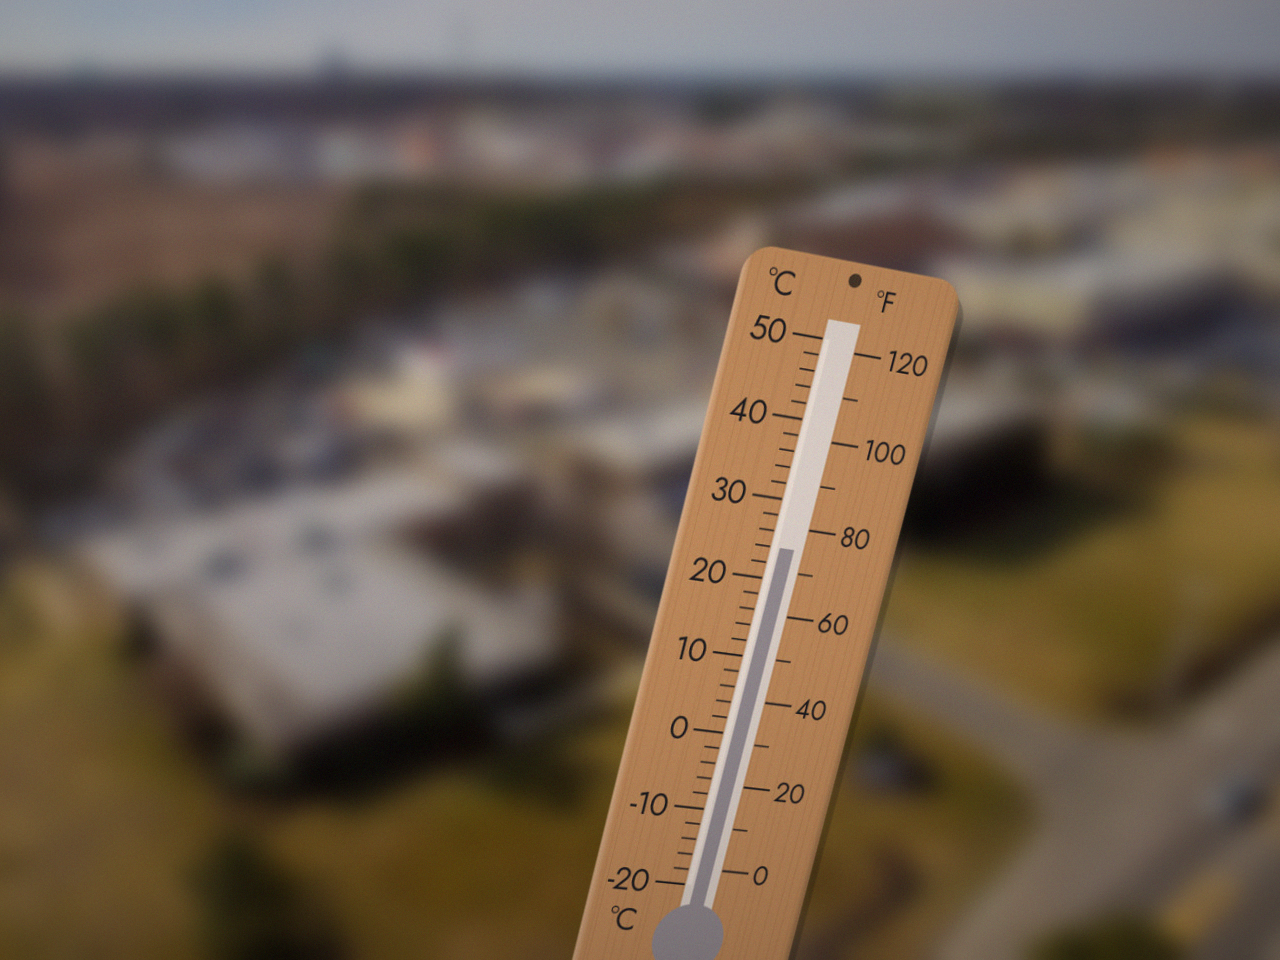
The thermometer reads 24 °C
